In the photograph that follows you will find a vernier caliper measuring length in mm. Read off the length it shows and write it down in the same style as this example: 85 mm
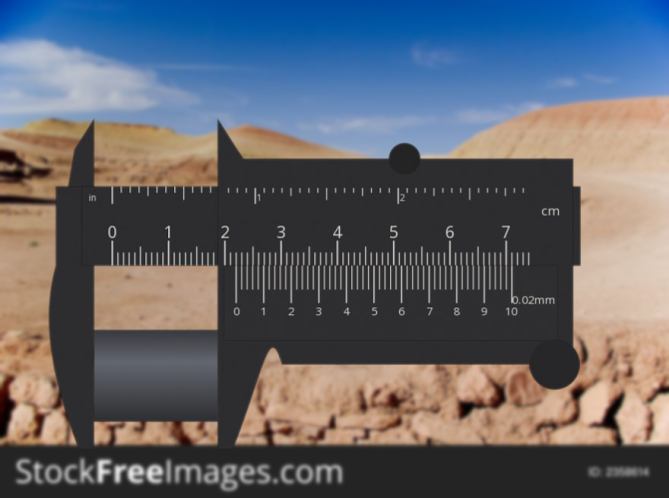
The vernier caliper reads 22.0 mm
